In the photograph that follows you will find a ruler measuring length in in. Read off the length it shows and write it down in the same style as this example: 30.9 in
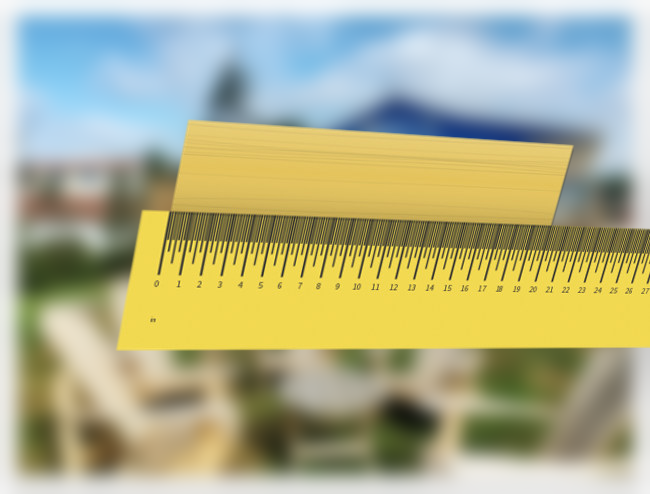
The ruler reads 20 in
